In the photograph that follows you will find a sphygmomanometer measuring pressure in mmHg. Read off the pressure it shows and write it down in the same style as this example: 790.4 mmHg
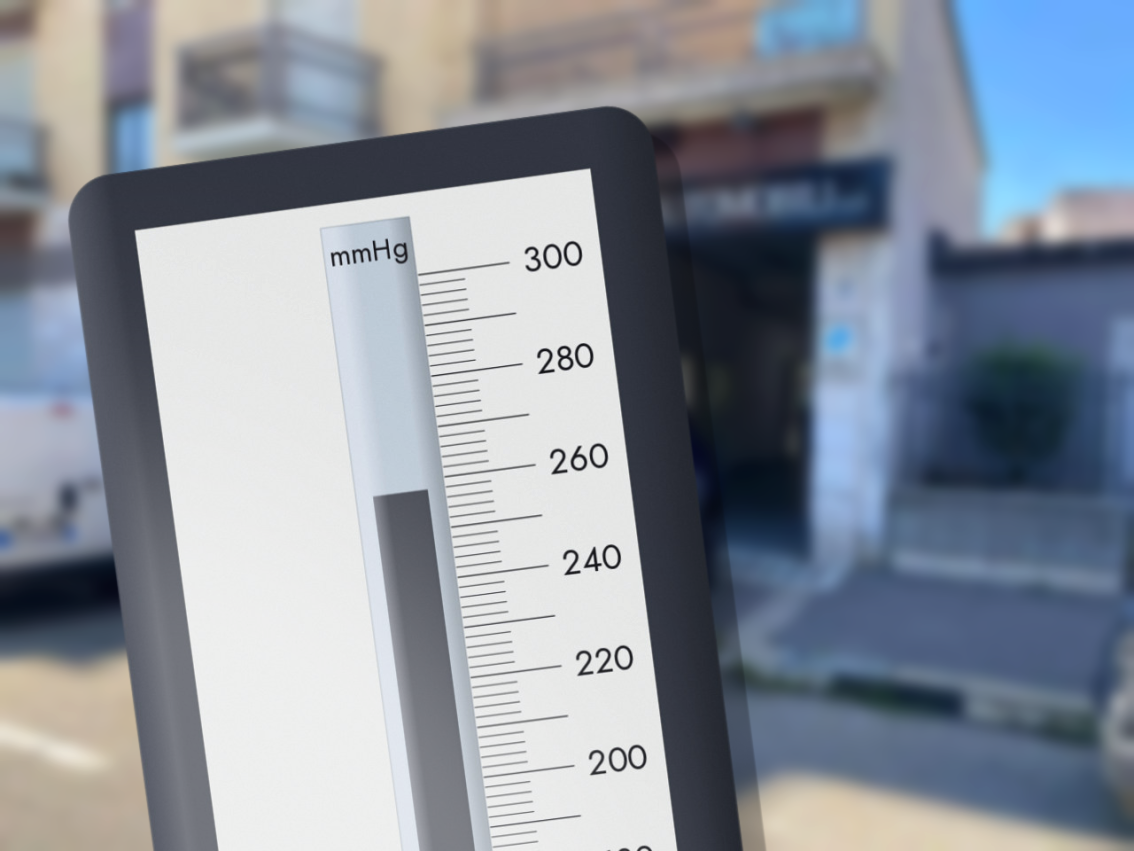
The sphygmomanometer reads 258 mmHg
